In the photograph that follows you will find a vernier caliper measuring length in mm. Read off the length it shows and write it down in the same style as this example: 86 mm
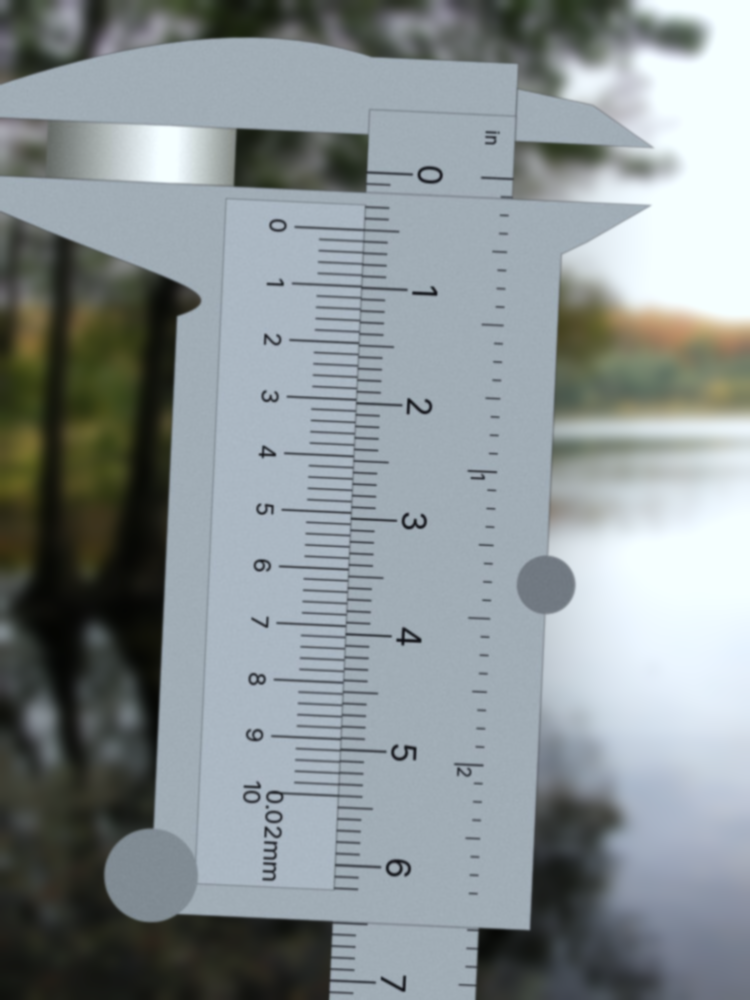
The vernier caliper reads 5.0 mm
